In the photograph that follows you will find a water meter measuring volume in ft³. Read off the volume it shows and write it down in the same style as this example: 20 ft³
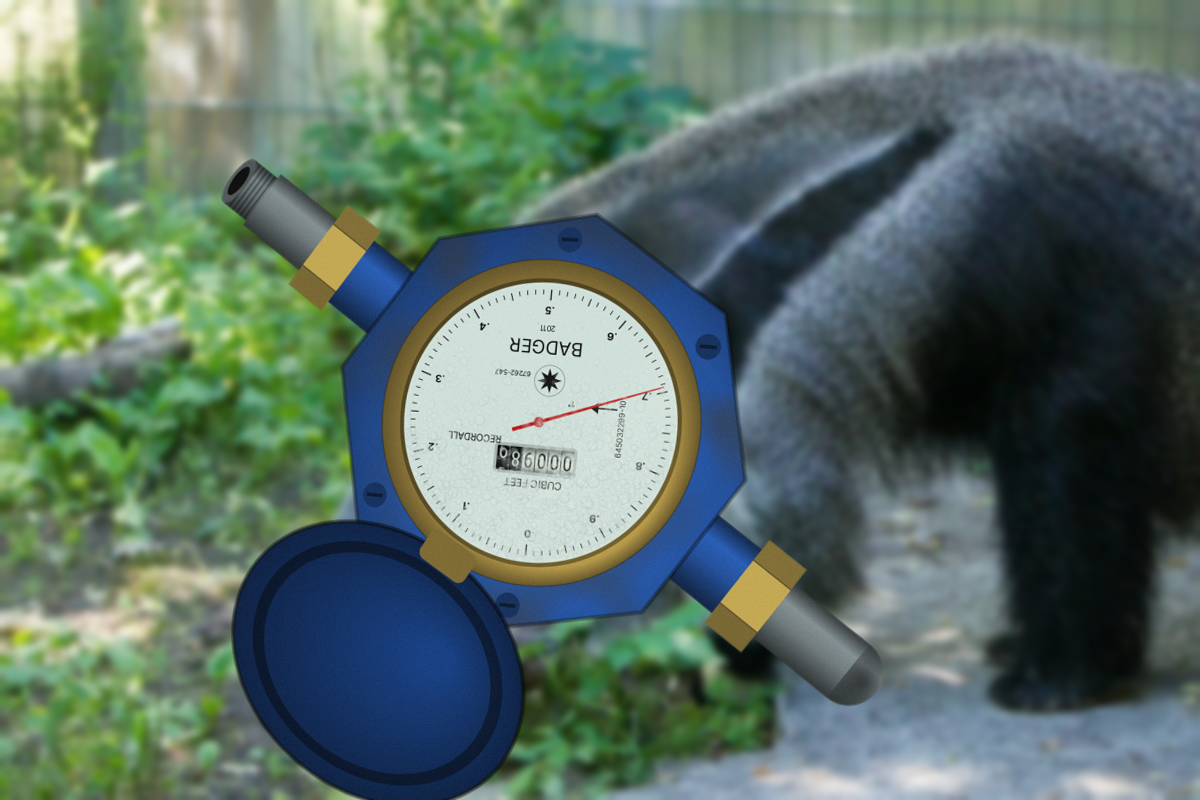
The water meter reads 988.69 ft³
